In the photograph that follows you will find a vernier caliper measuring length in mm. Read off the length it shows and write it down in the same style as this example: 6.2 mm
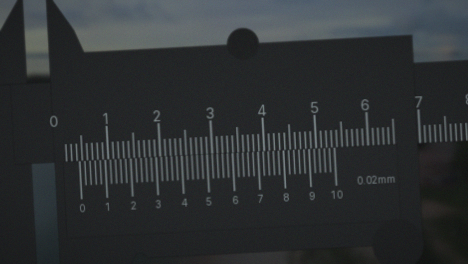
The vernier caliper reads 4.5 mm
